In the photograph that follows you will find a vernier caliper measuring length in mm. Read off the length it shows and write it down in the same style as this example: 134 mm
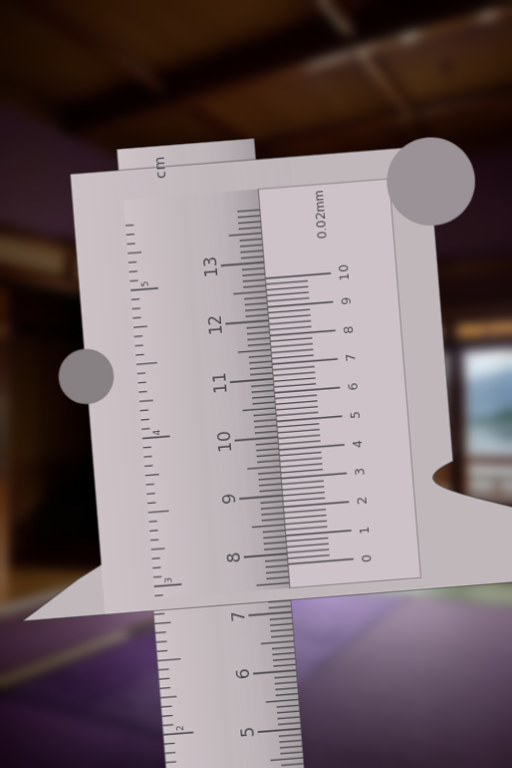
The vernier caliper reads 78.2 mm
